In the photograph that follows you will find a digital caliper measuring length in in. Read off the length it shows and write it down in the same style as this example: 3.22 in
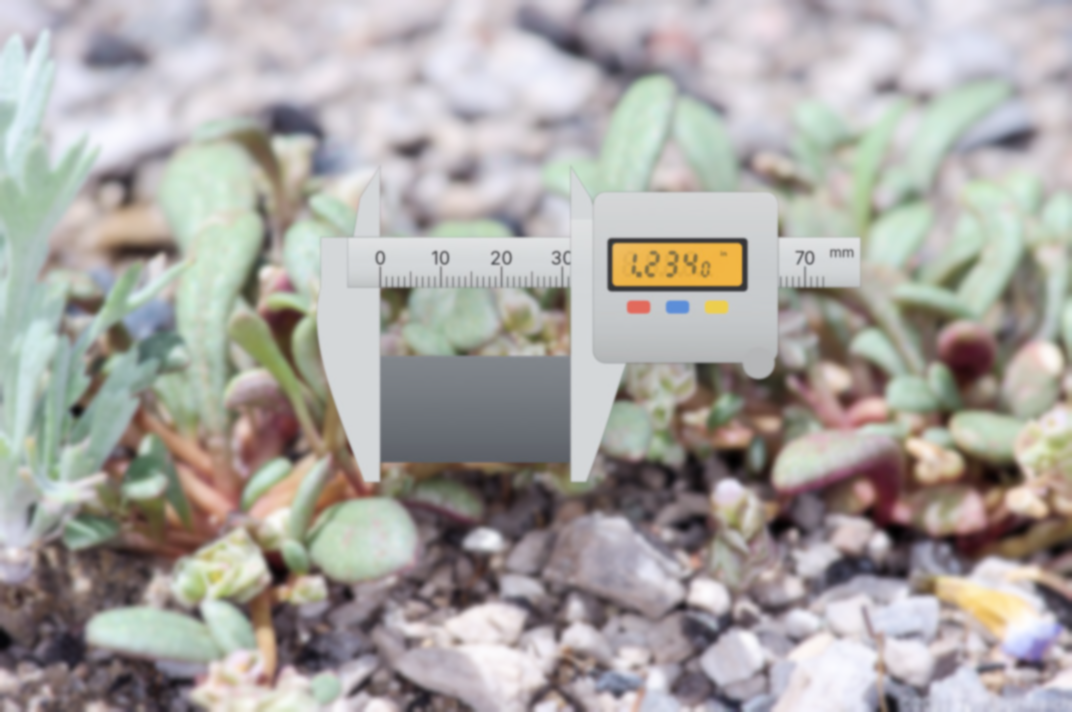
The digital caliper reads 1.2340 in
